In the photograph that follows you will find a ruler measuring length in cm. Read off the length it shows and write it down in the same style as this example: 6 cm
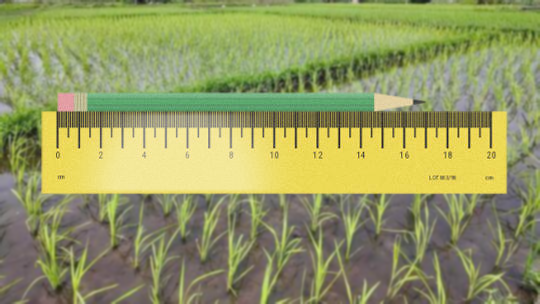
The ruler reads 17 cm
